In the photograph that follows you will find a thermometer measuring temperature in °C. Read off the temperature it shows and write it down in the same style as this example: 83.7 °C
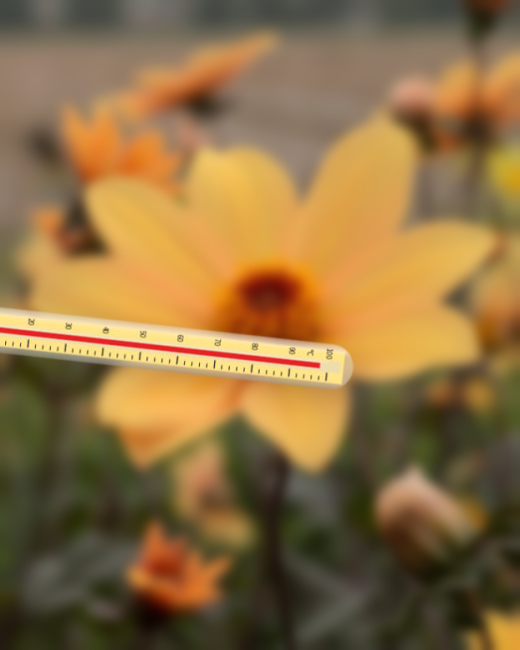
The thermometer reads 98 °C
